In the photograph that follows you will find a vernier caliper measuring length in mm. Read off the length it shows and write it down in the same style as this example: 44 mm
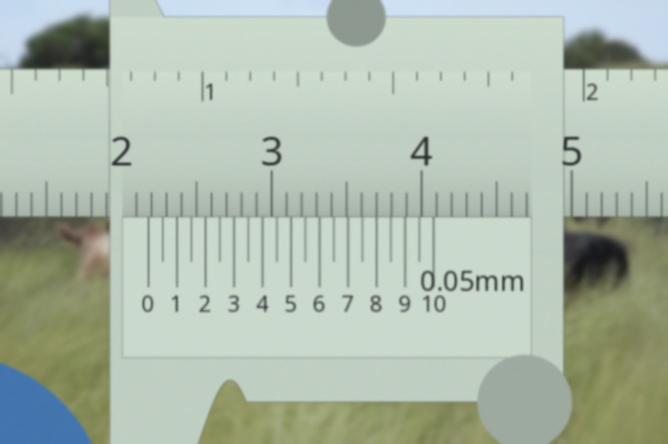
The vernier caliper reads 21.8 mm
